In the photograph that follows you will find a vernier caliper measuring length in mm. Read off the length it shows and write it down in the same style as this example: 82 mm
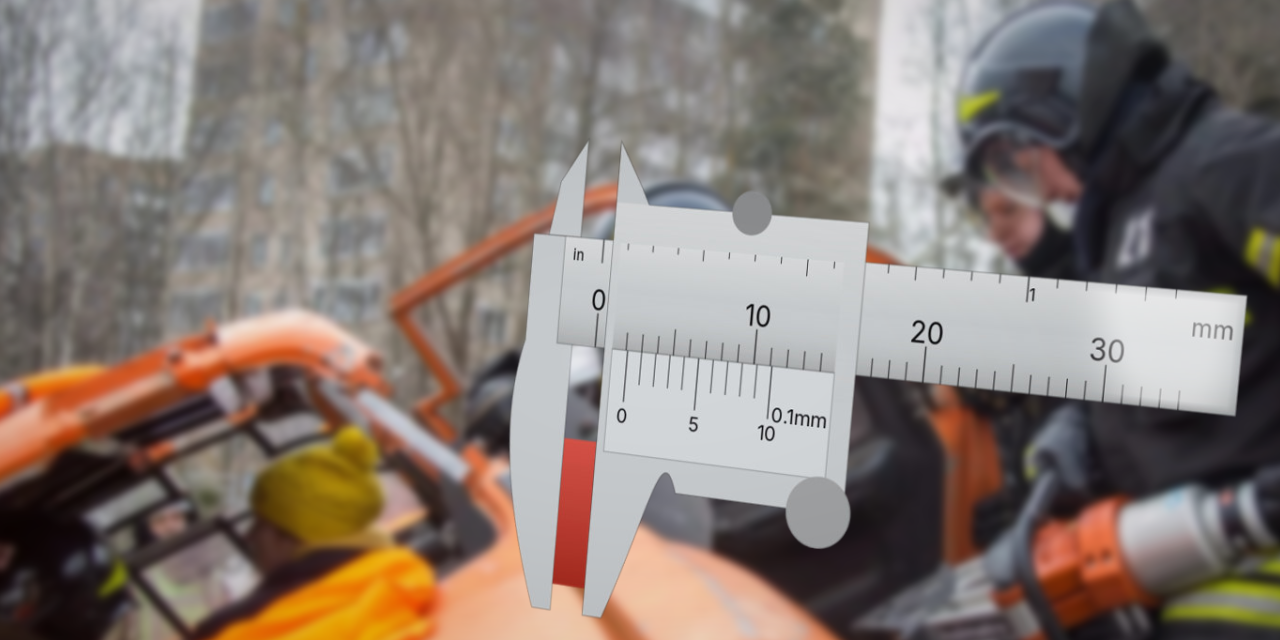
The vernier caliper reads 2.1 mm
